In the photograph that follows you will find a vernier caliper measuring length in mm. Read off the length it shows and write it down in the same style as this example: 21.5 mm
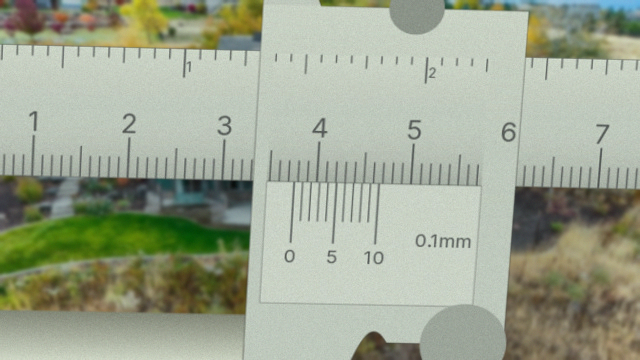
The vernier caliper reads 37.6 mm
